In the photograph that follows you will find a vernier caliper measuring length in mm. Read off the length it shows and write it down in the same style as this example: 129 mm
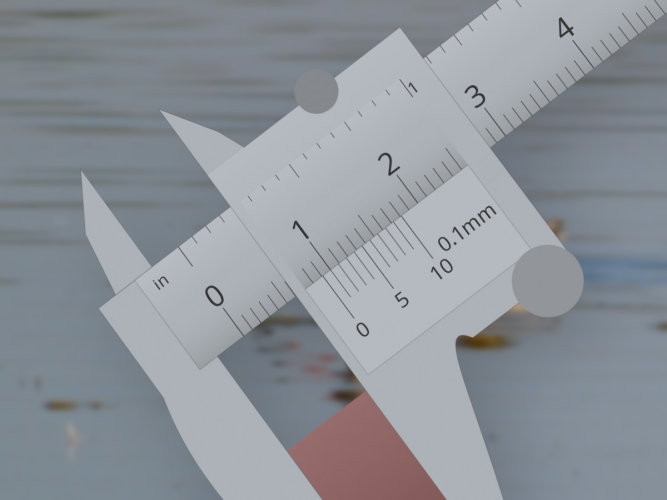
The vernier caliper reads 9.1 mm
